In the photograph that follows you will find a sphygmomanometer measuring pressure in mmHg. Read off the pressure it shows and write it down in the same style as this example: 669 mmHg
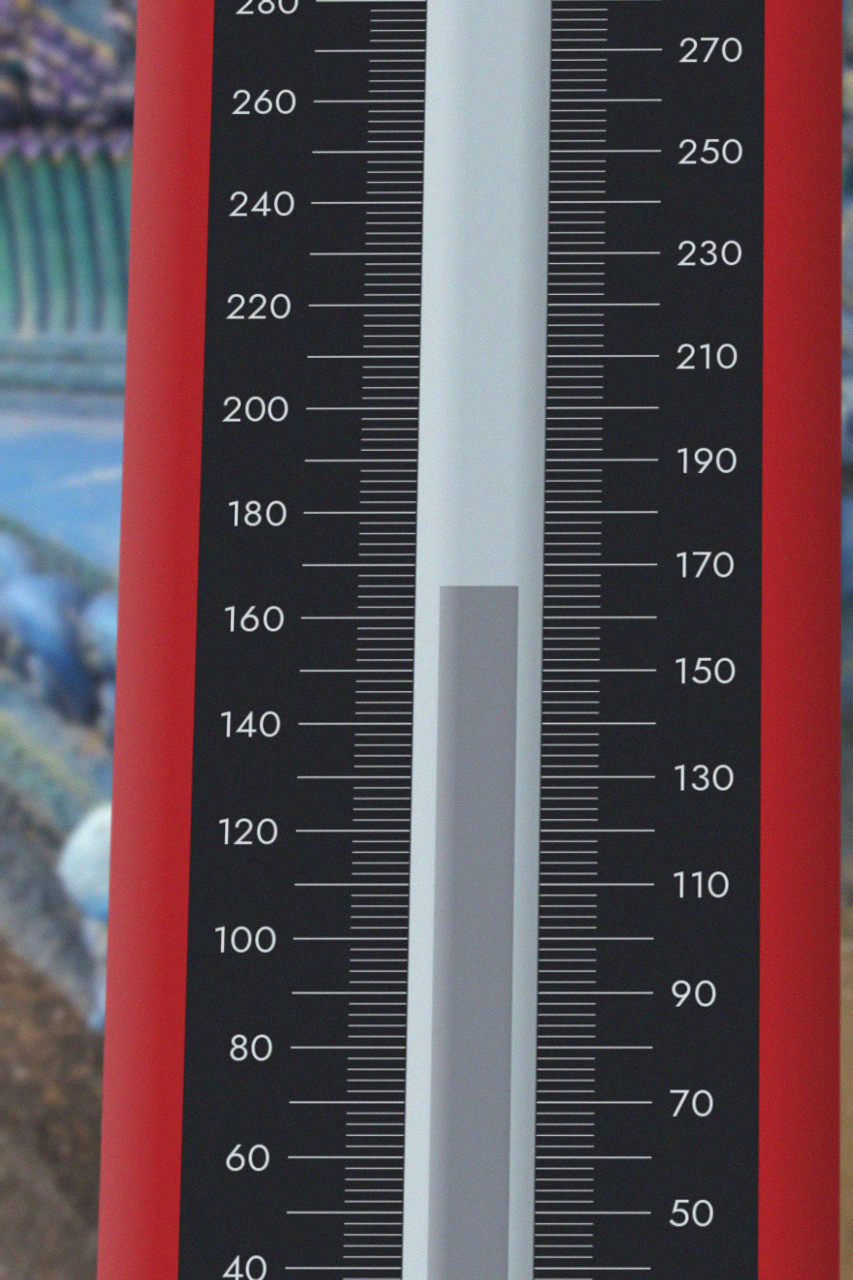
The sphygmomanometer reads 166 mmHg
